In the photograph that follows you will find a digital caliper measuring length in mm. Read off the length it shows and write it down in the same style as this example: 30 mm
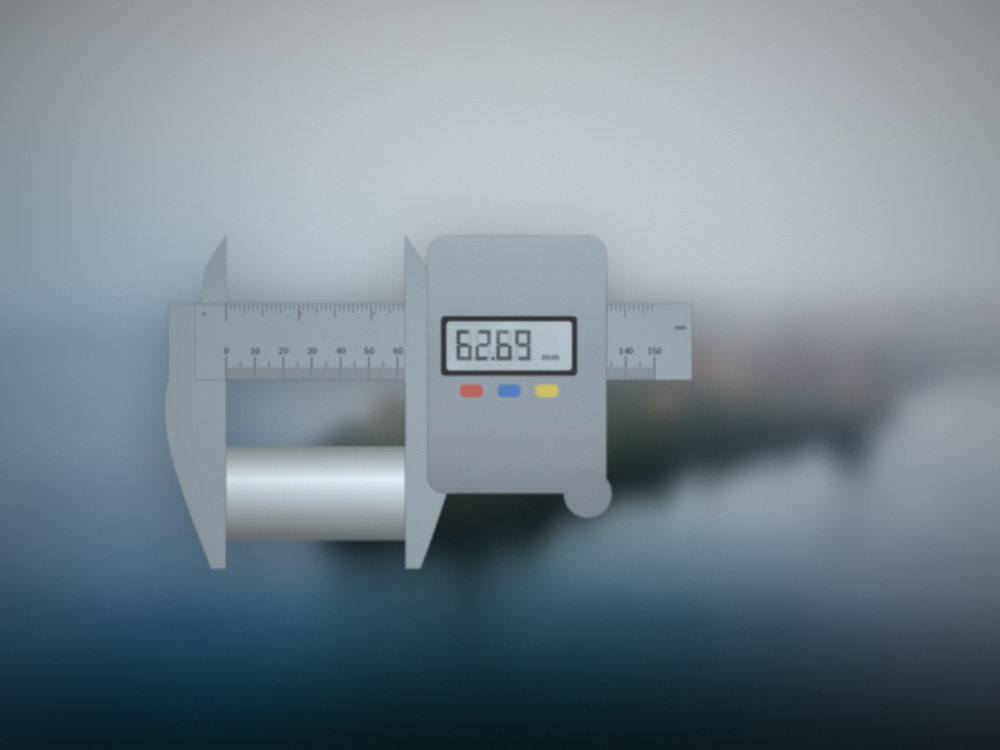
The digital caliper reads 62.69 mm
